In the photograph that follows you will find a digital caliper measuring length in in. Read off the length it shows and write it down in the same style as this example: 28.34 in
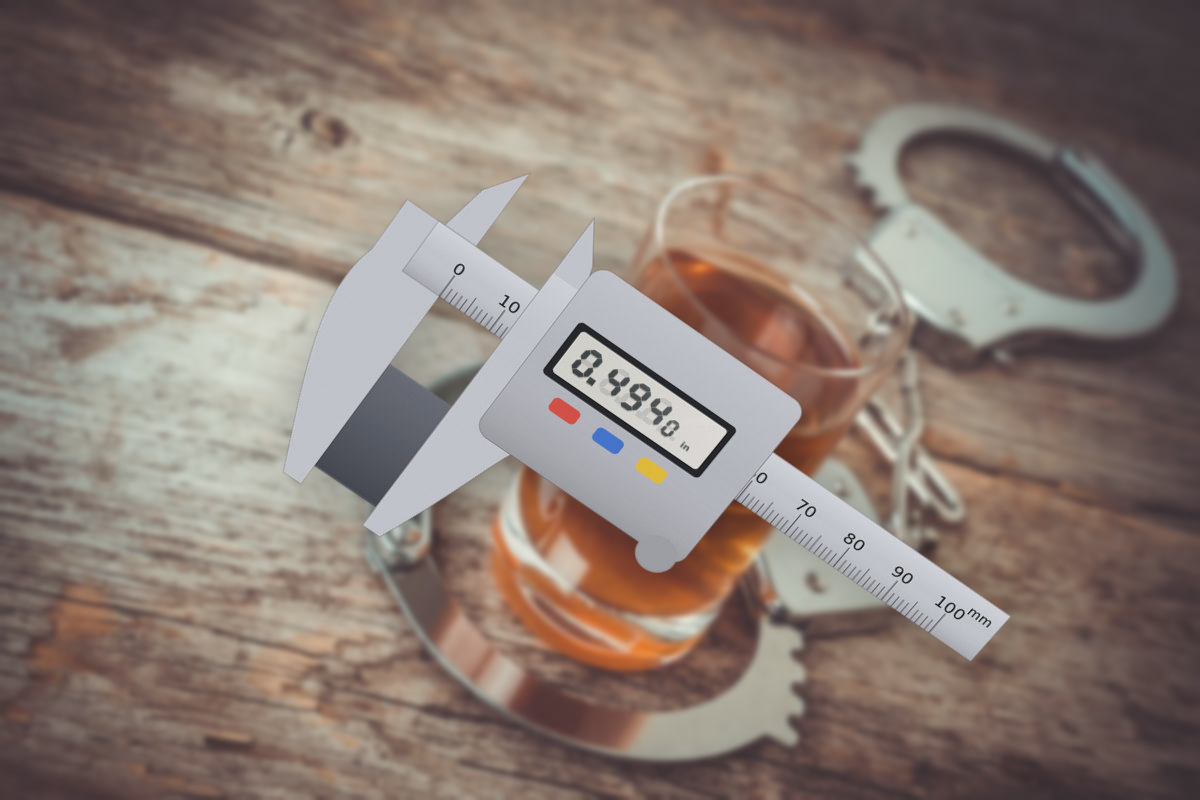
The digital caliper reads 0.4940 in
